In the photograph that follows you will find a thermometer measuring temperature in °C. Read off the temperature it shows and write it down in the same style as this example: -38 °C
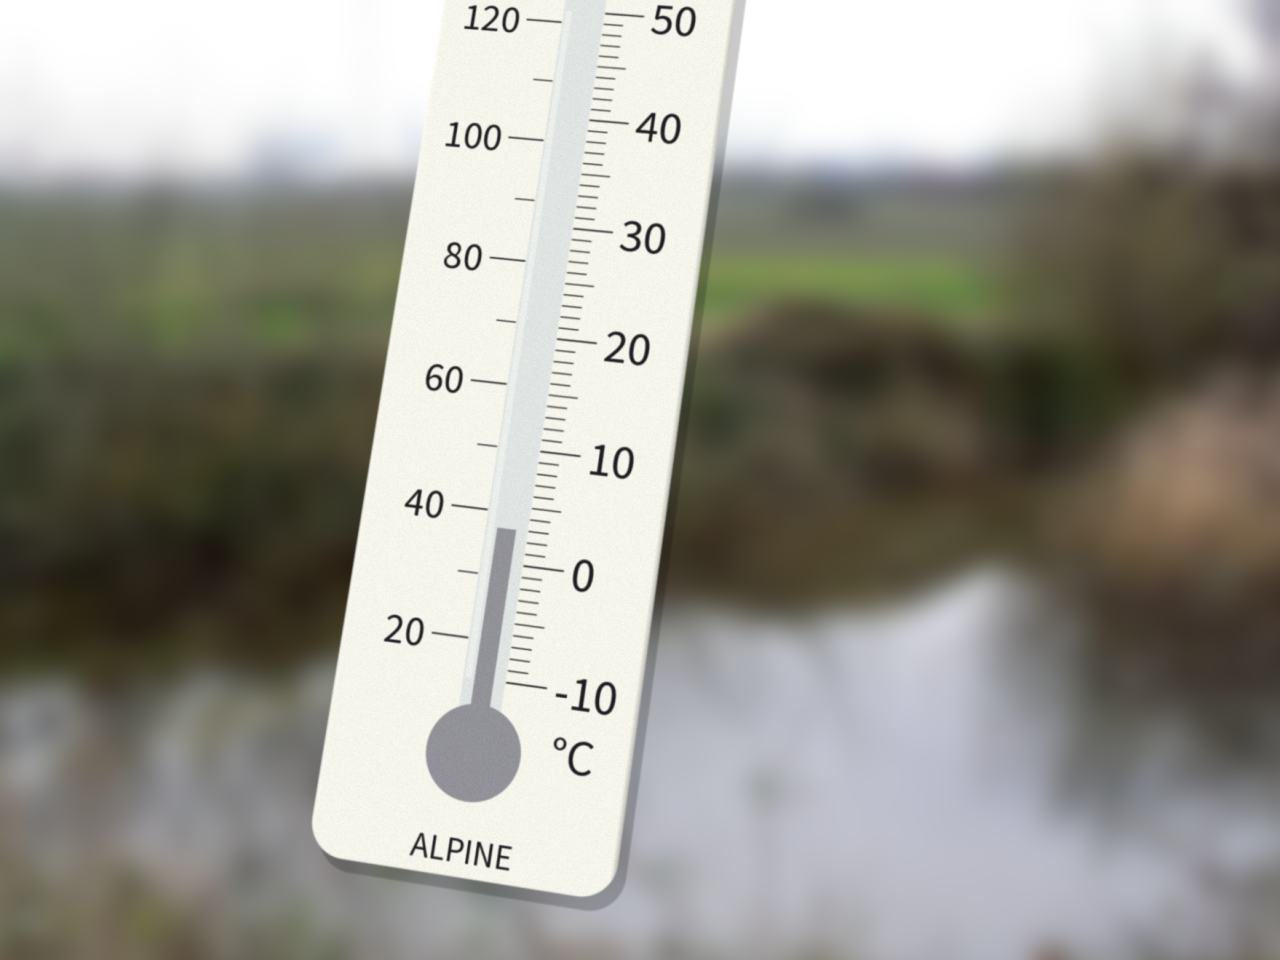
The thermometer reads 3 °C
